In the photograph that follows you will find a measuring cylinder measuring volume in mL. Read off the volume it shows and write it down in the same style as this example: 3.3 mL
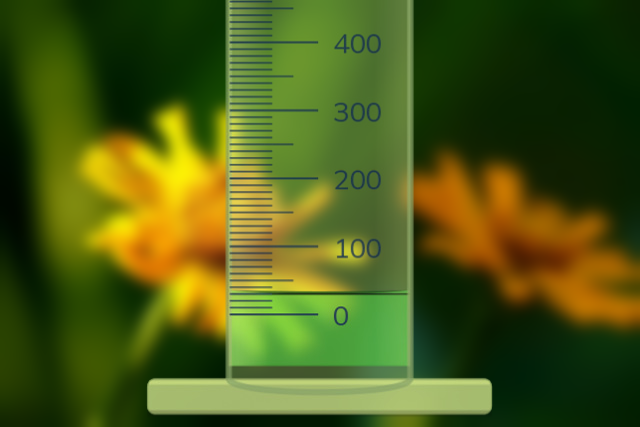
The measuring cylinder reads 30 mL
